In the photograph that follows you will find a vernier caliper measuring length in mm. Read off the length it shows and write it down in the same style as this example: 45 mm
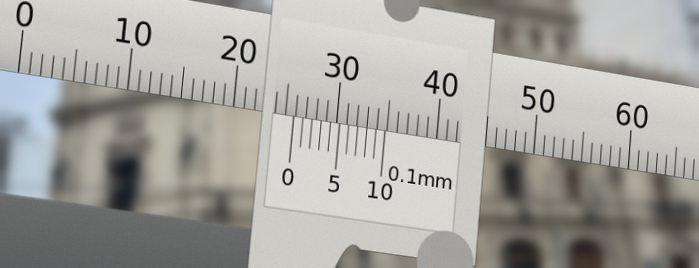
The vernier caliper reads 25.8 mm
